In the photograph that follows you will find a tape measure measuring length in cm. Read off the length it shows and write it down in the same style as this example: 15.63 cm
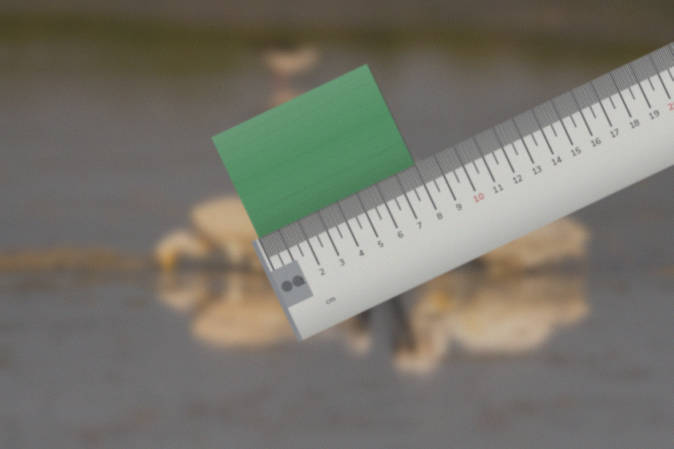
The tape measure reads 8 cm
